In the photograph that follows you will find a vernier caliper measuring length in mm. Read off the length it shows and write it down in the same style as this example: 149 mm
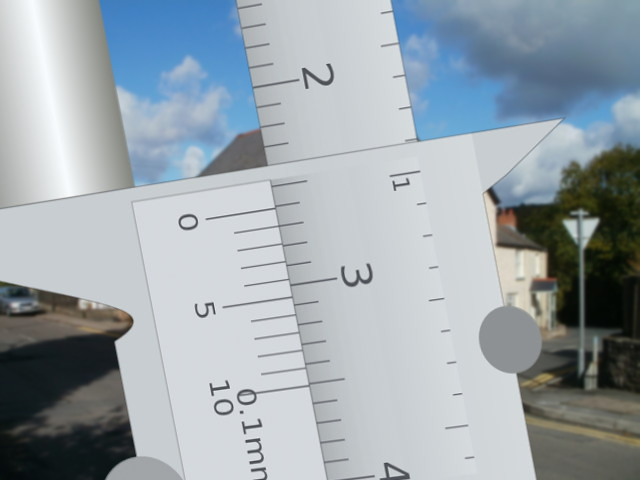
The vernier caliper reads 26.1 mm
